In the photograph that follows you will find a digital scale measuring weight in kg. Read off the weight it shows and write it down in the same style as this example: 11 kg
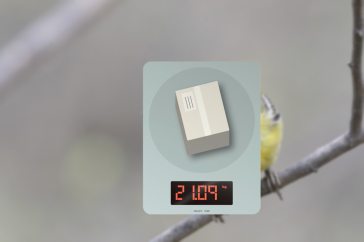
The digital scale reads 21.09 kg
